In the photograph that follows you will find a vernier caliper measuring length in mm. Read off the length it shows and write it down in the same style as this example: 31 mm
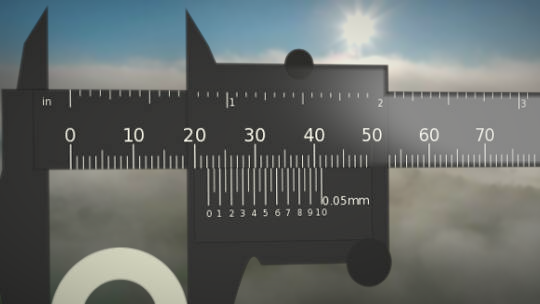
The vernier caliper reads 22.2 mm
